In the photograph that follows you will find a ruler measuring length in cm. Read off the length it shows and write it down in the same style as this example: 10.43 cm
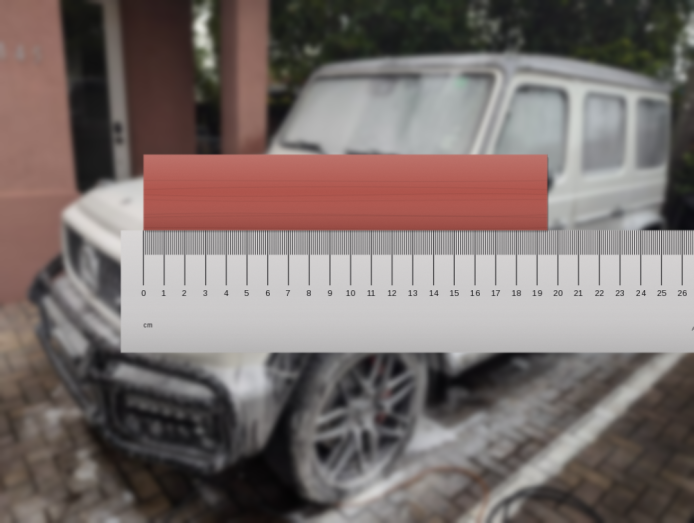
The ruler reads 19.5 cm
